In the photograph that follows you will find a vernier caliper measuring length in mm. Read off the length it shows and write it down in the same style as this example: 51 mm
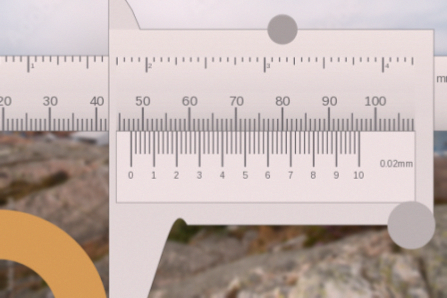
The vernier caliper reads 47.5 mm
